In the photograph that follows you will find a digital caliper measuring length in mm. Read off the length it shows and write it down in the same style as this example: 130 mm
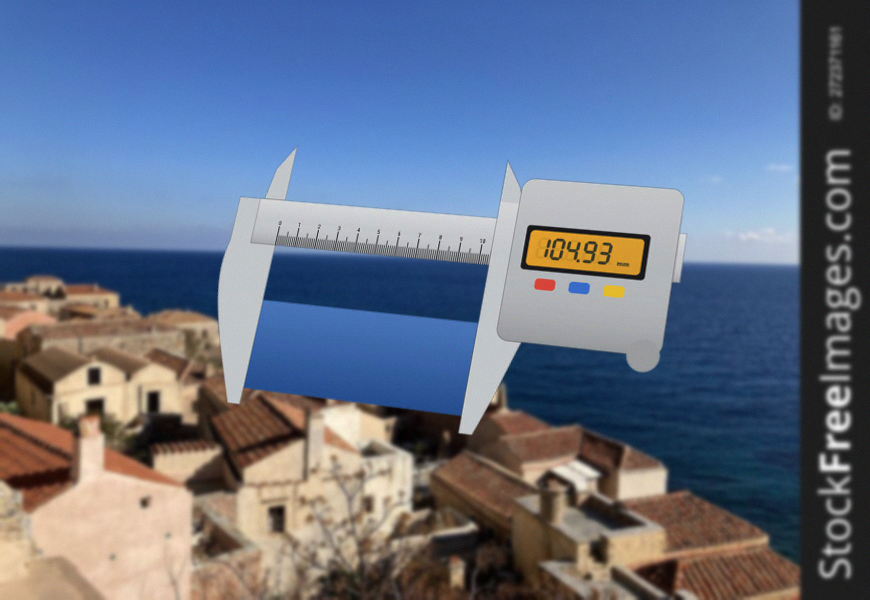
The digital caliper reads 104.93 mm
